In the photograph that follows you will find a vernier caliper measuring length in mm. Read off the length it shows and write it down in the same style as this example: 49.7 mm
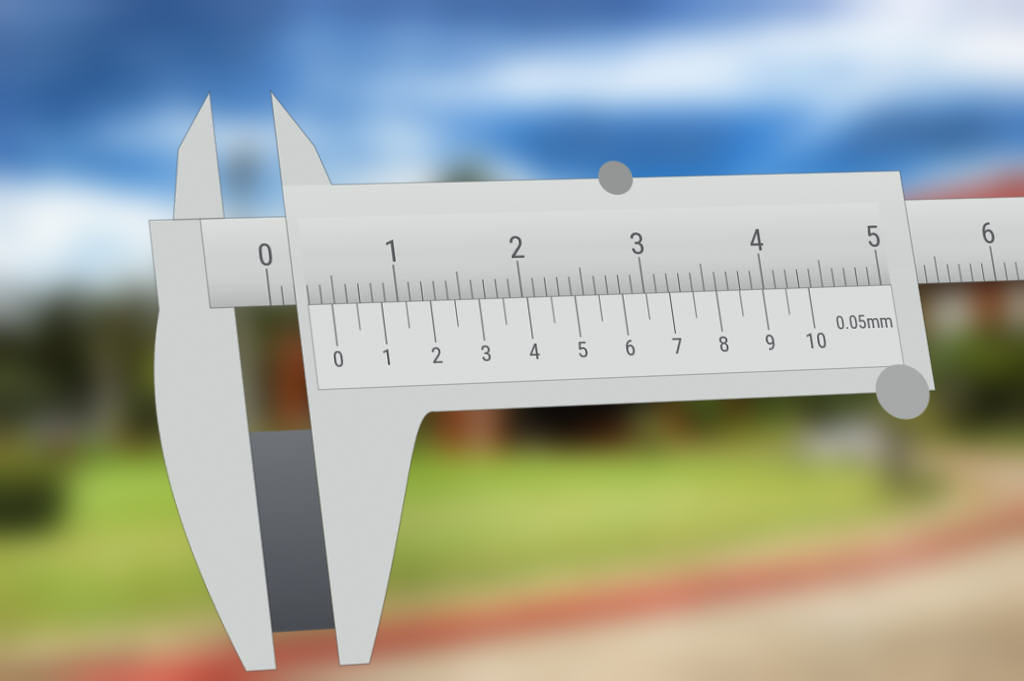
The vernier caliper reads 4.8 mm
